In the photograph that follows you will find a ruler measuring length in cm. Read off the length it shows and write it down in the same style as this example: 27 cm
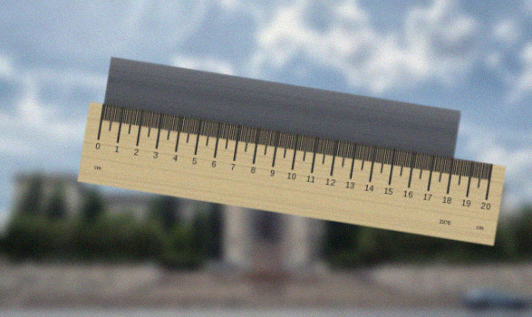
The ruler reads 18 cm
